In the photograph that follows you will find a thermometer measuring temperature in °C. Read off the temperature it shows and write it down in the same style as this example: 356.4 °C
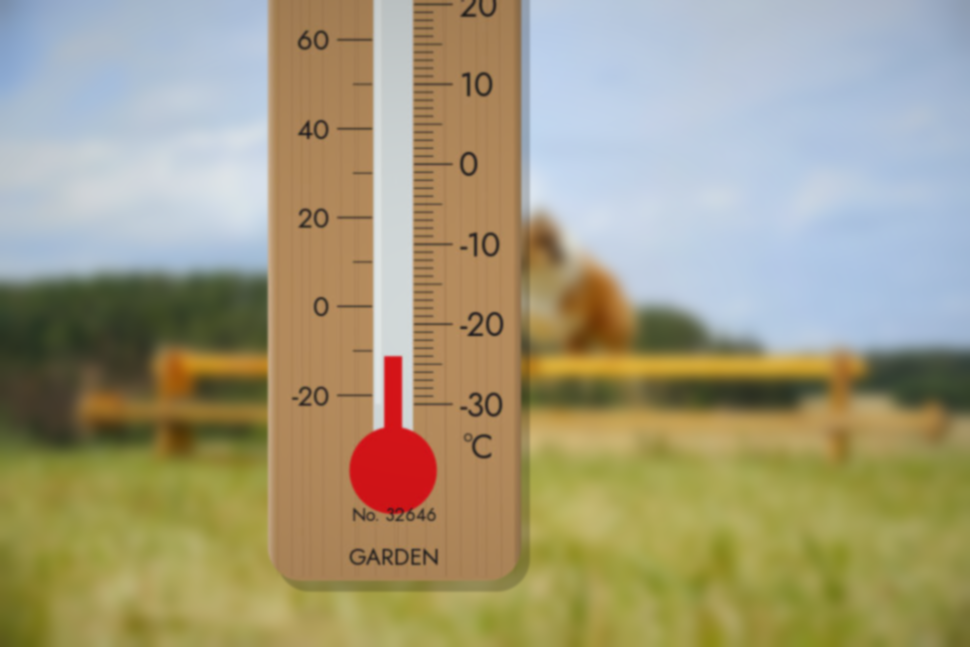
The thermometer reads -24 °C
